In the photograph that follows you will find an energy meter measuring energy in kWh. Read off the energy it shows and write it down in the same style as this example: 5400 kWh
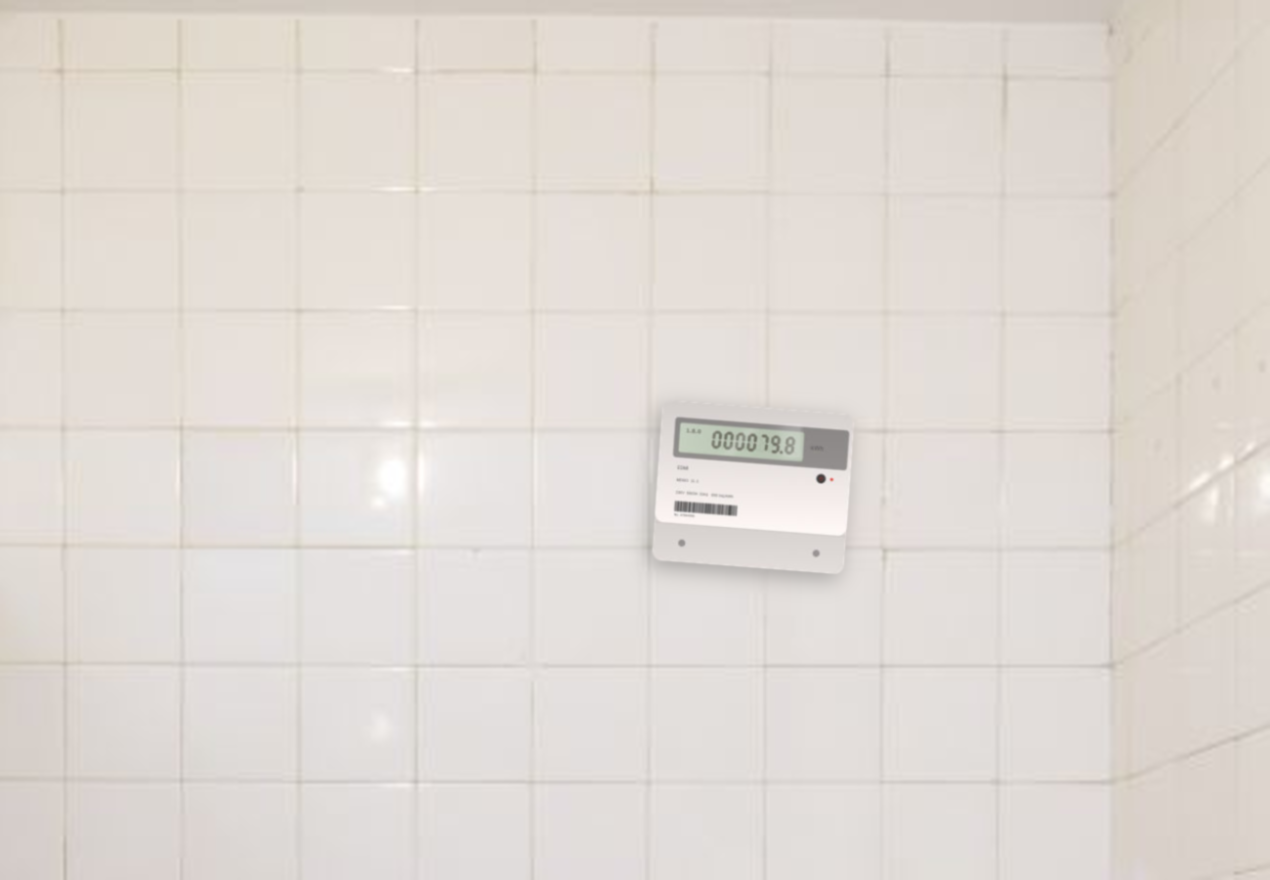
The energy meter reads 79.8 kWh
